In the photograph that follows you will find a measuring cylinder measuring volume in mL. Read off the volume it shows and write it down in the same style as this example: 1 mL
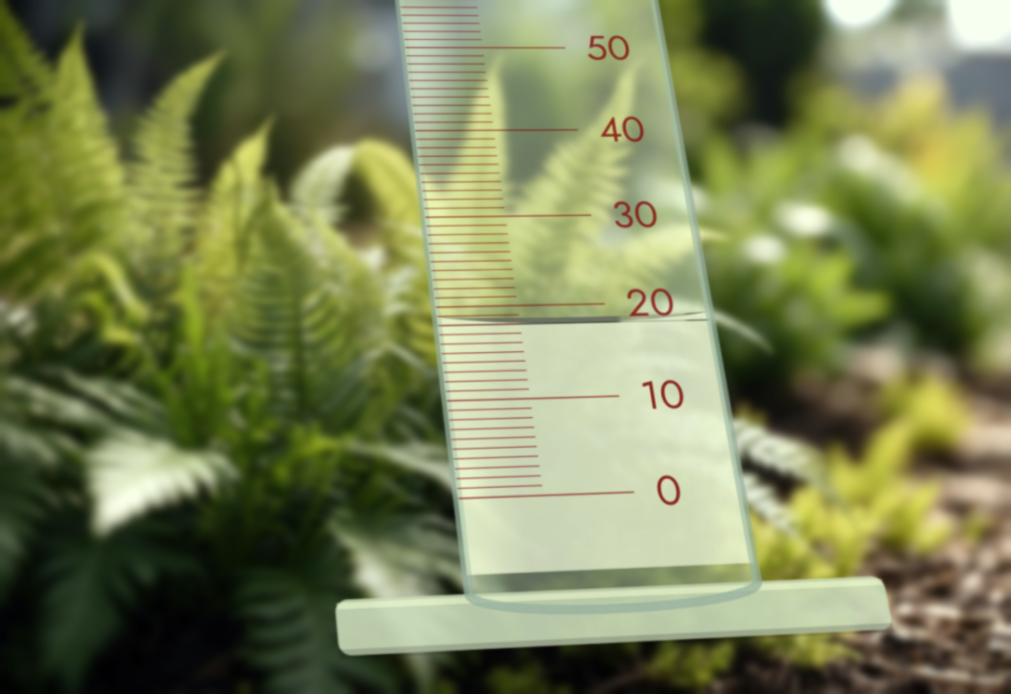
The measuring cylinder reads 18 mL
